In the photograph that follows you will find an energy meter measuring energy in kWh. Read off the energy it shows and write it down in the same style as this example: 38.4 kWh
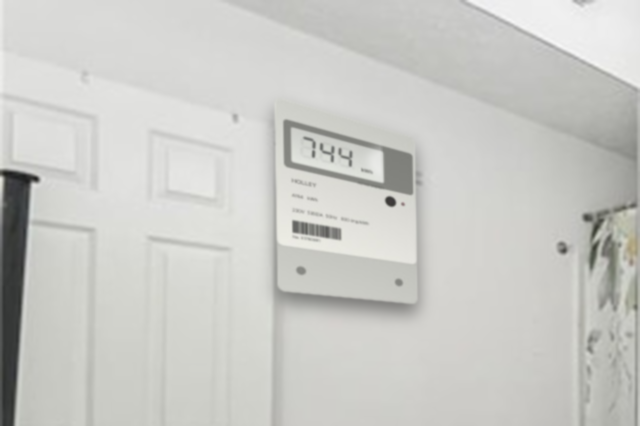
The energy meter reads 744 kWh
